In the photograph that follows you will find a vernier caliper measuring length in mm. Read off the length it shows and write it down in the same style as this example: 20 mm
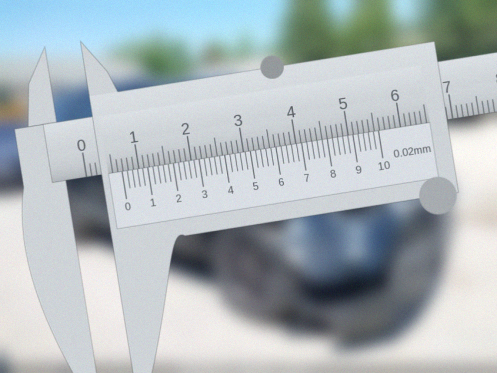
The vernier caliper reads 6.8 mm
